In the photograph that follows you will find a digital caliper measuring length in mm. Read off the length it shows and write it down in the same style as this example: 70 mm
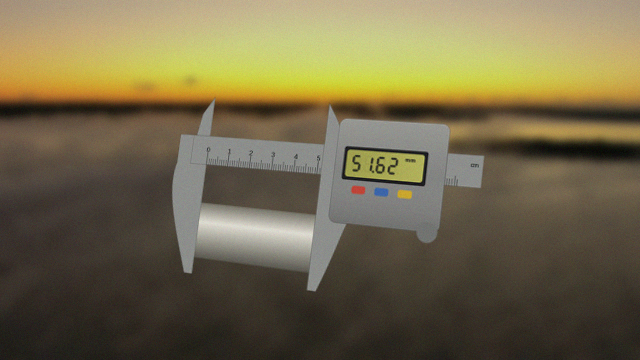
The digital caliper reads 51.62 mm
